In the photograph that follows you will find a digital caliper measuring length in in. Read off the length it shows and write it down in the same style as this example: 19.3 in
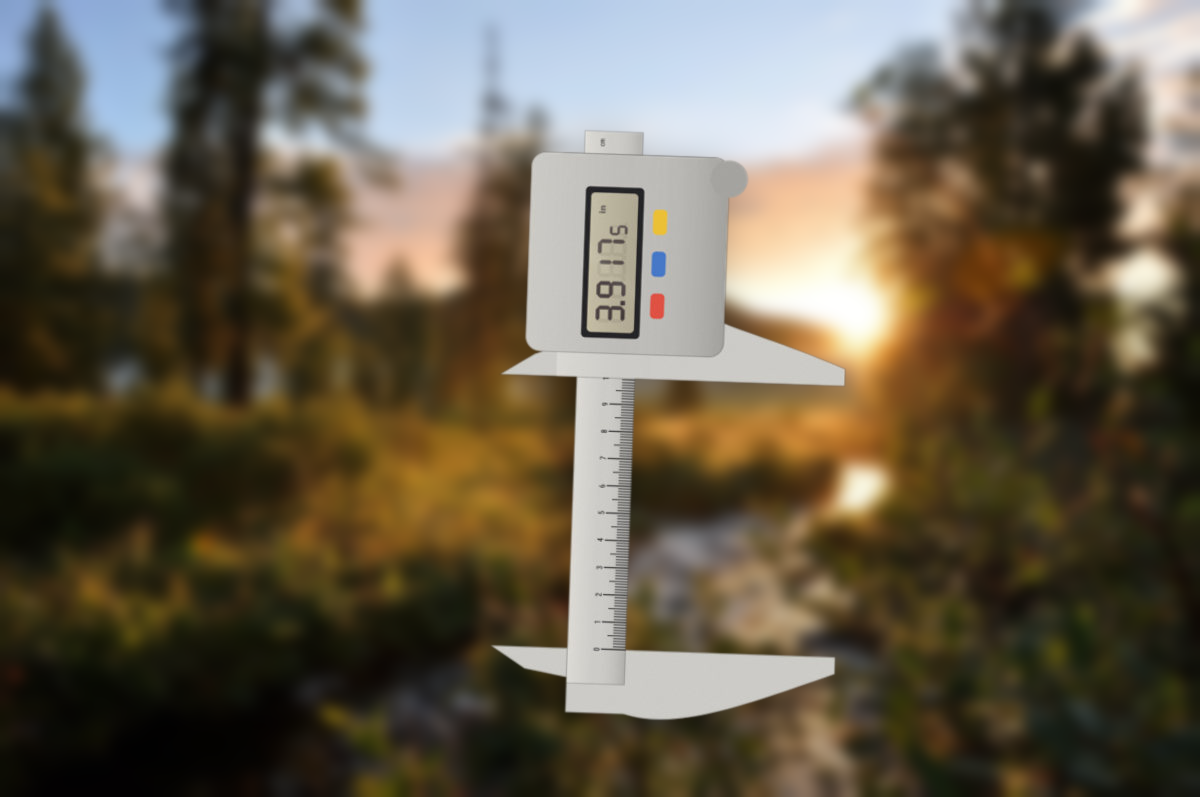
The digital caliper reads 3.9175 in
